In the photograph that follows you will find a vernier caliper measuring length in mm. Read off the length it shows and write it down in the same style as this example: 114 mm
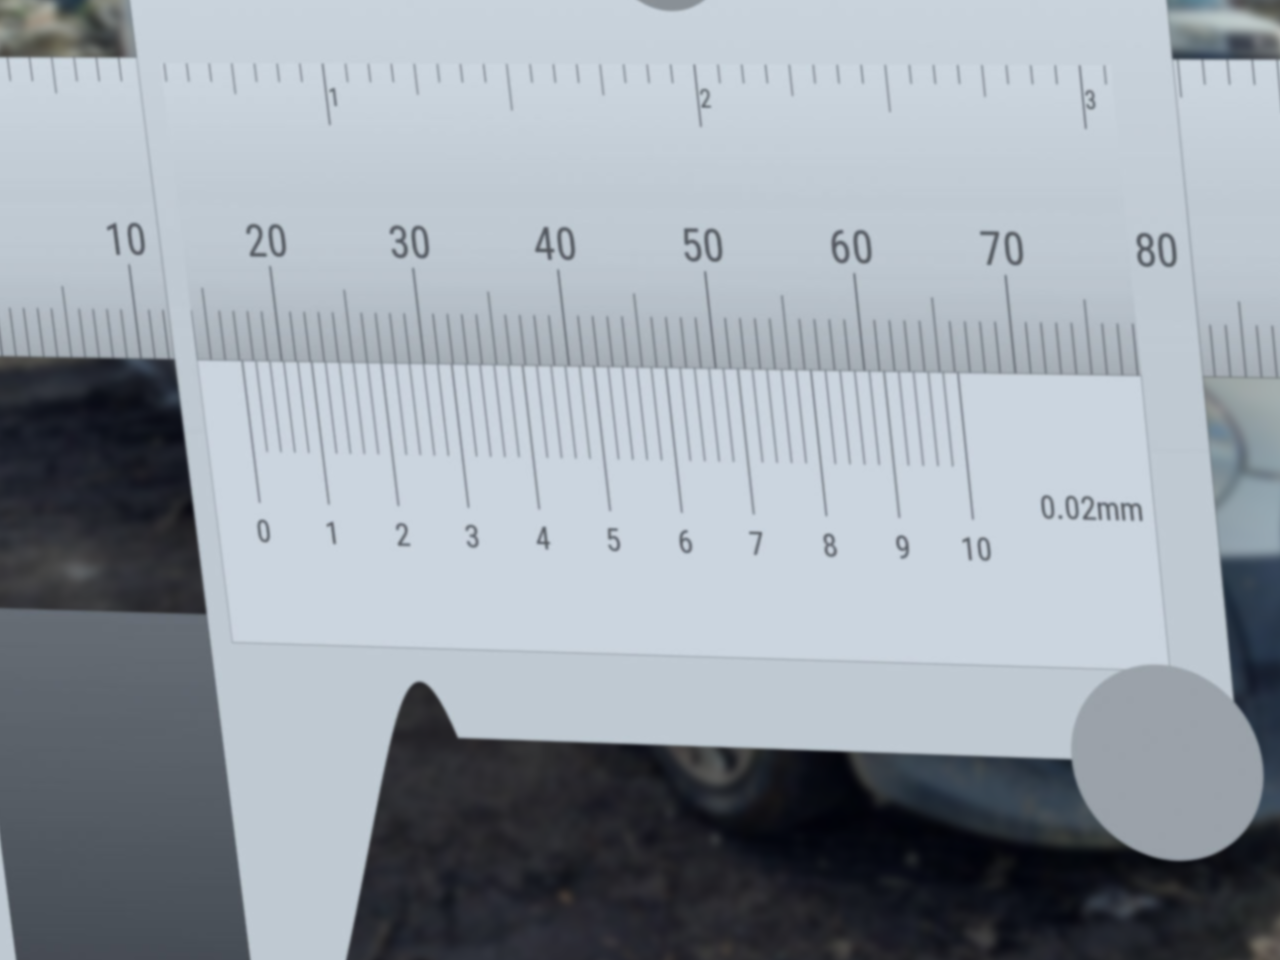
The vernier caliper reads 17.2 mm
